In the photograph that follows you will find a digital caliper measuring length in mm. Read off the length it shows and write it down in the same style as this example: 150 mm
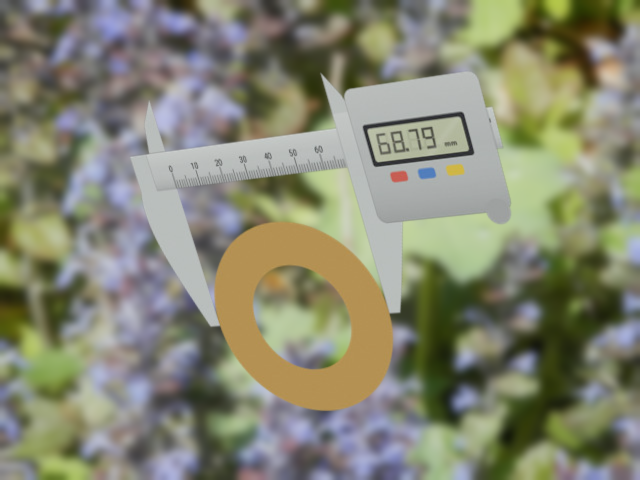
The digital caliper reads 68.79 mm
